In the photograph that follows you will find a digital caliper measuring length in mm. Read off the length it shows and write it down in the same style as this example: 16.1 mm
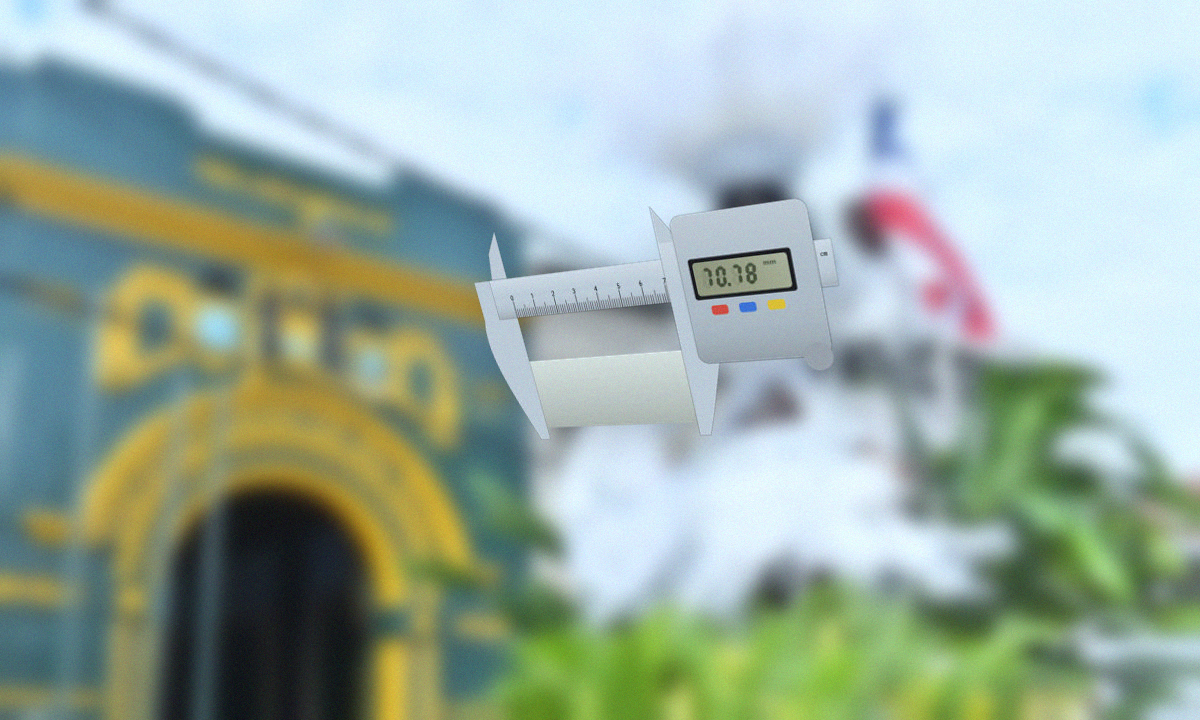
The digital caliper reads 70.78 mm
